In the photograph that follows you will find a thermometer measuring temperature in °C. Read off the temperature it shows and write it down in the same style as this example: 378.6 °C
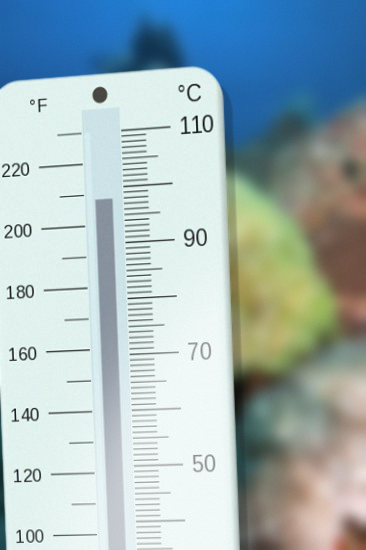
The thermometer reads 98 °C
